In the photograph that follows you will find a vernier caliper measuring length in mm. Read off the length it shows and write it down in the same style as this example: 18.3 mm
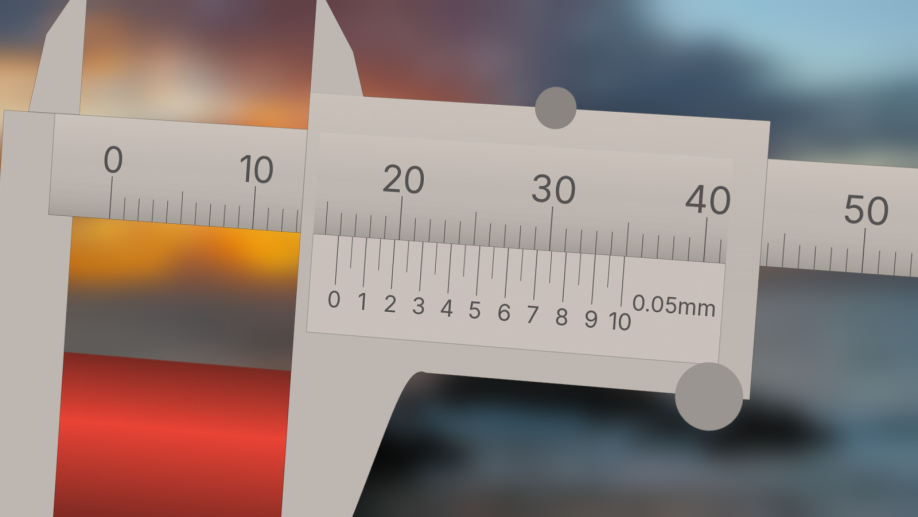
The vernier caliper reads 15.9 mm
